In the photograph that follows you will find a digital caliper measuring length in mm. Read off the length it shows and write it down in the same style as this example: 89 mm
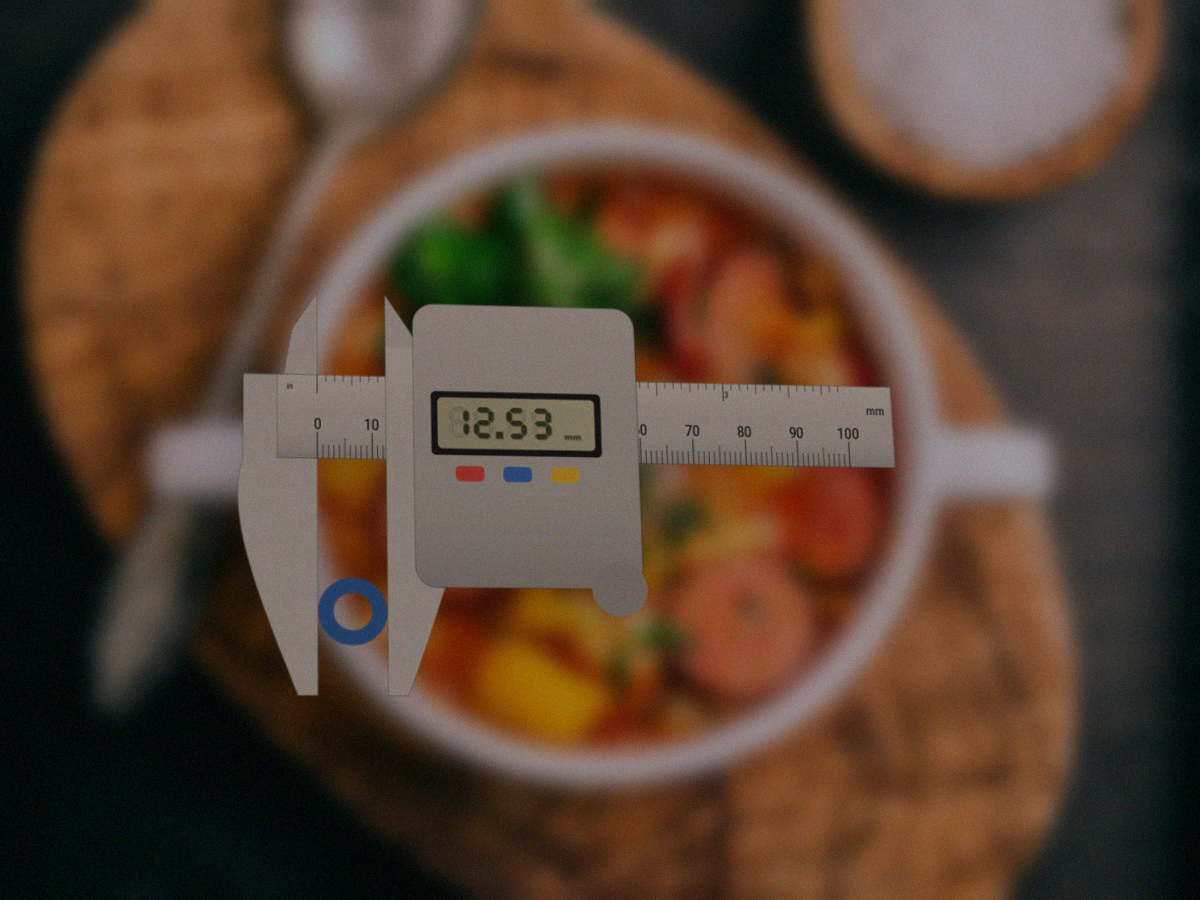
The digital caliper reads 12.53 mm
